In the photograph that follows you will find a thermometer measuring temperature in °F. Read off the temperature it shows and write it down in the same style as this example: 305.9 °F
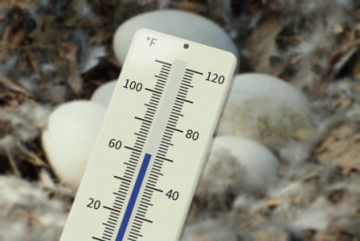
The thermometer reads 60 °F
